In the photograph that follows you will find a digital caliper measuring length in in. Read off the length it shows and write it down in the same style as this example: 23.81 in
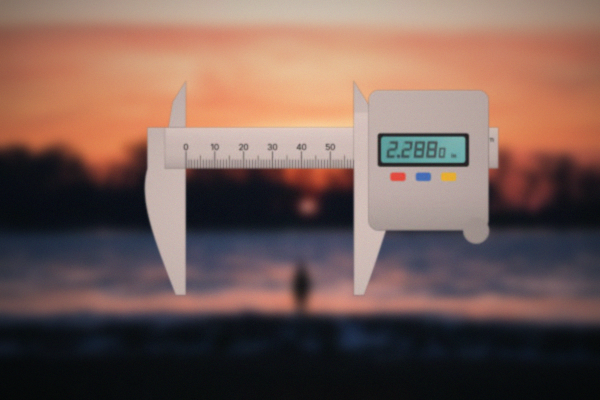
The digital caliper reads 2.2880 in
